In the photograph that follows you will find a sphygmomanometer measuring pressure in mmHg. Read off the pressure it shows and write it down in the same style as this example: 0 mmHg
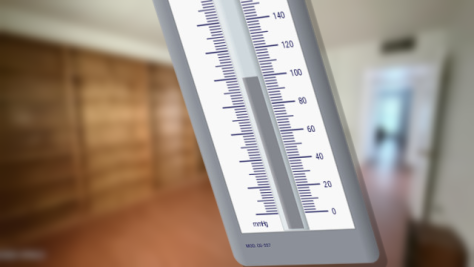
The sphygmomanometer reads 100 mmHg
